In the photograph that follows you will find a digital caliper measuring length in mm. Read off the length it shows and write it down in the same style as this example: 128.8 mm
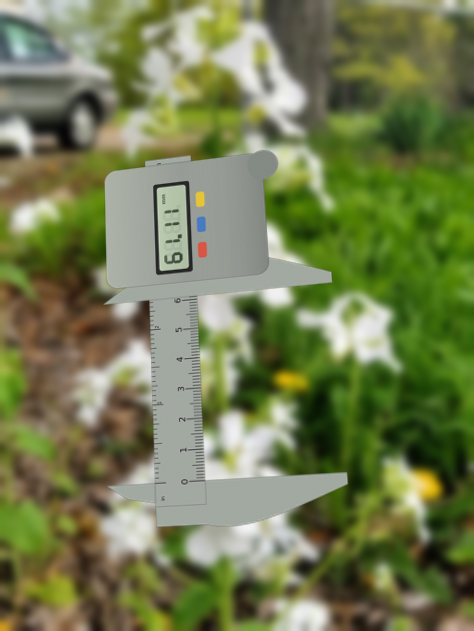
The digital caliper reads 61.11 mm
